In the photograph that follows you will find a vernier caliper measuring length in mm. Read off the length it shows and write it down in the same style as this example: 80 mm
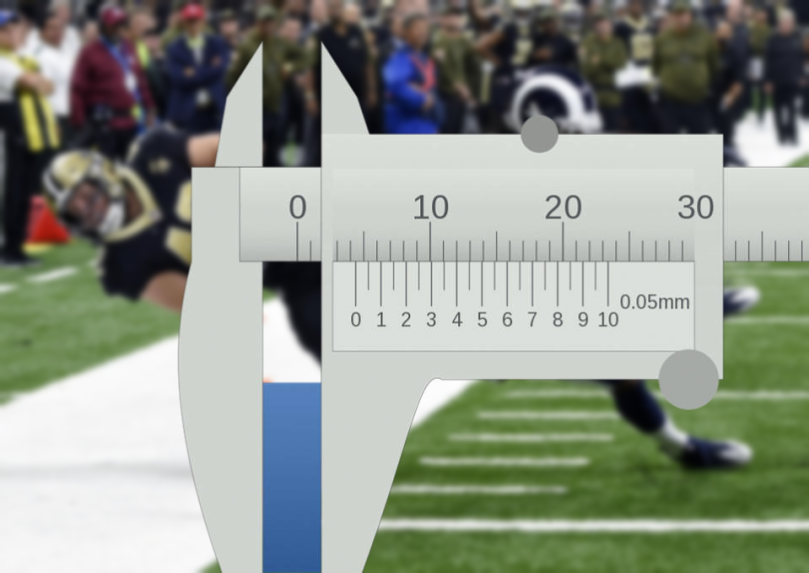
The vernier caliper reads 4.4 mm
